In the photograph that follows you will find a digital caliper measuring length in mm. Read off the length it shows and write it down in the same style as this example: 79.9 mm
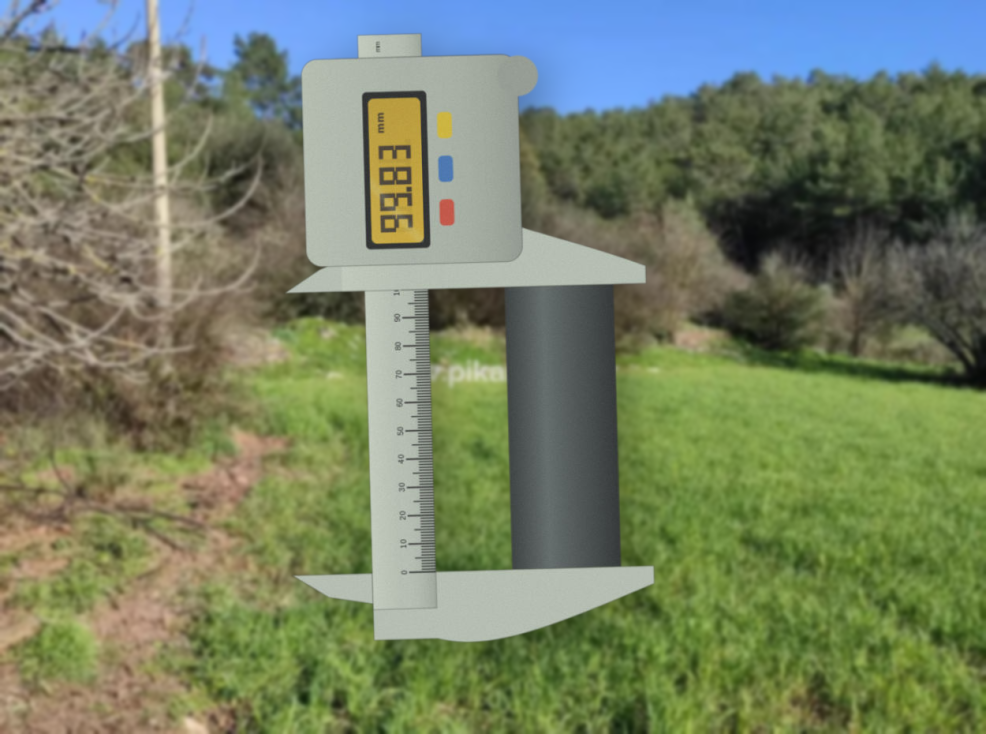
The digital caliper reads 99.83 mm
